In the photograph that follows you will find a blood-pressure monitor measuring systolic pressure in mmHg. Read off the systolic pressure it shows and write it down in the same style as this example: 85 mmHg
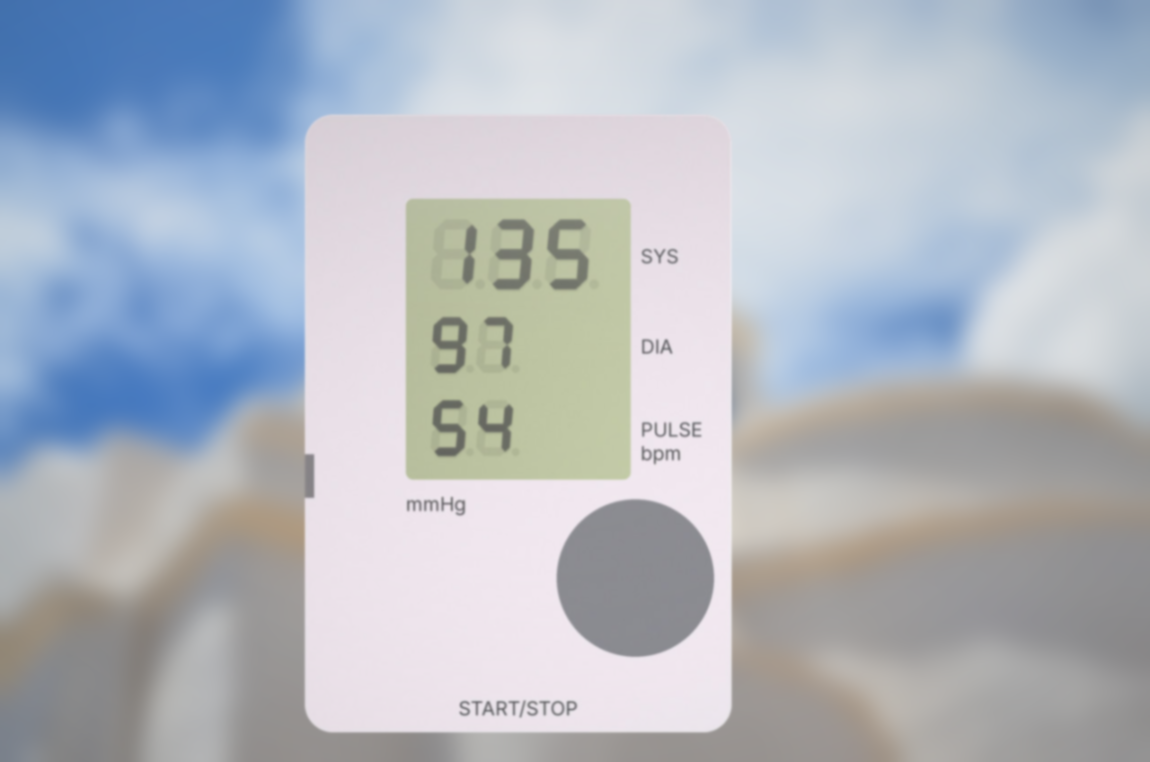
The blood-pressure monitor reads 135 mmHg
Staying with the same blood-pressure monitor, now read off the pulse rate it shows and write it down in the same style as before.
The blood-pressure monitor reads 54 bpm
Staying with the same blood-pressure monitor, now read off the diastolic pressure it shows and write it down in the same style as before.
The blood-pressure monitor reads 97 mmHg
